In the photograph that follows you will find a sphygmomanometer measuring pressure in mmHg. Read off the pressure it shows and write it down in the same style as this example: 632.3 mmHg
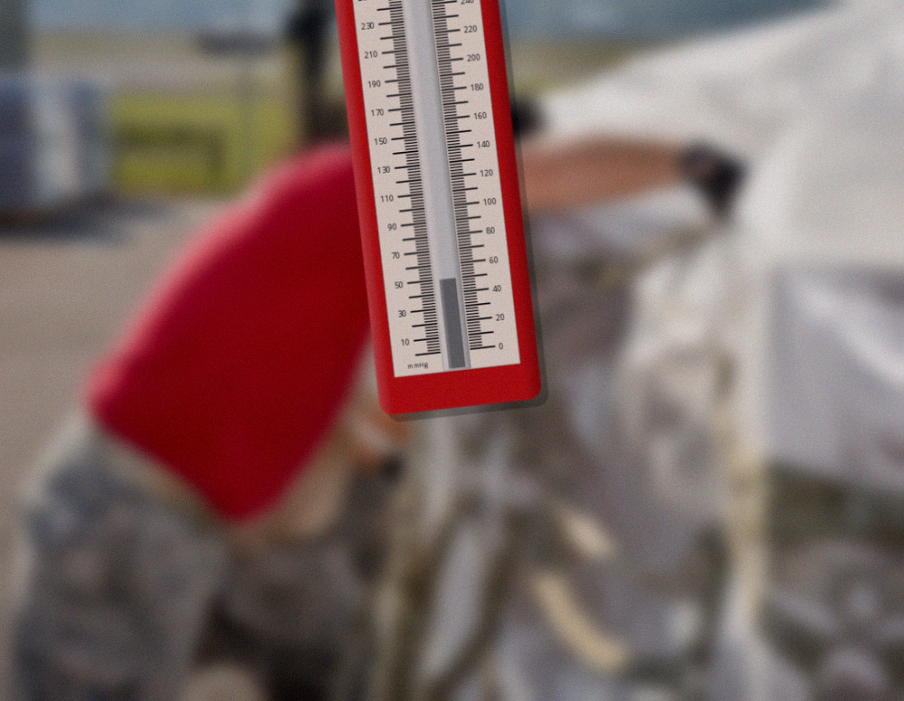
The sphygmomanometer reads 50 mmHg
